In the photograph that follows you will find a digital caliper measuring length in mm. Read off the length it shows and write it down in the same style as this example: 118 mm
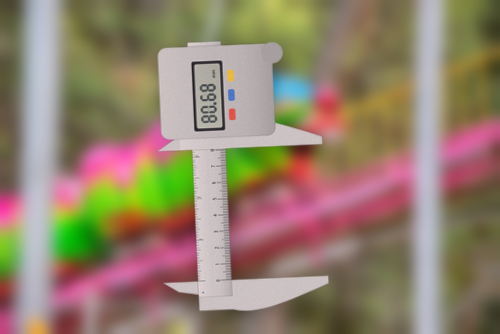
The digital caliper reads 80.68 mm
